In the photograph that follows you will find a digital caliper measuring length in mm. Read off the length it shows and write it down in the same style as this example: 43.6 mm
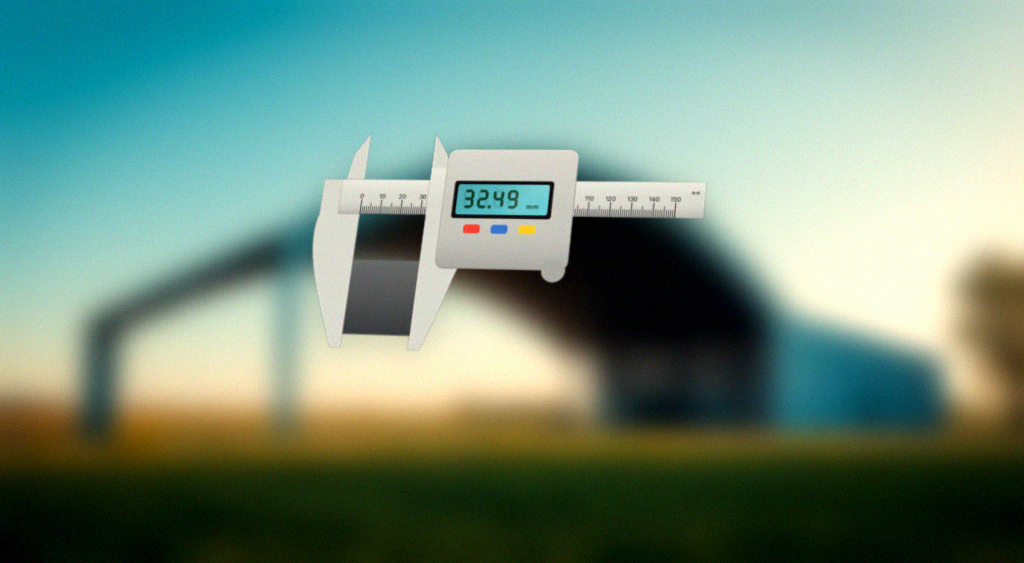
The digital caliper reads 32.49 mm
